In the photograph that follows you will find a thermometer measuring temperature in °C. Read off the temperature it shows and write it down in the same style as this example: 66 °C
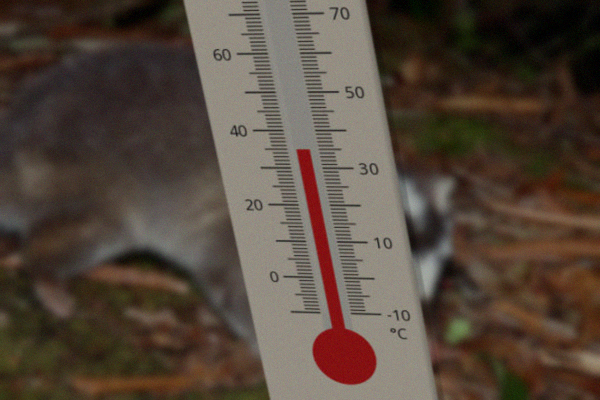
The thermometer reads 35 °C
